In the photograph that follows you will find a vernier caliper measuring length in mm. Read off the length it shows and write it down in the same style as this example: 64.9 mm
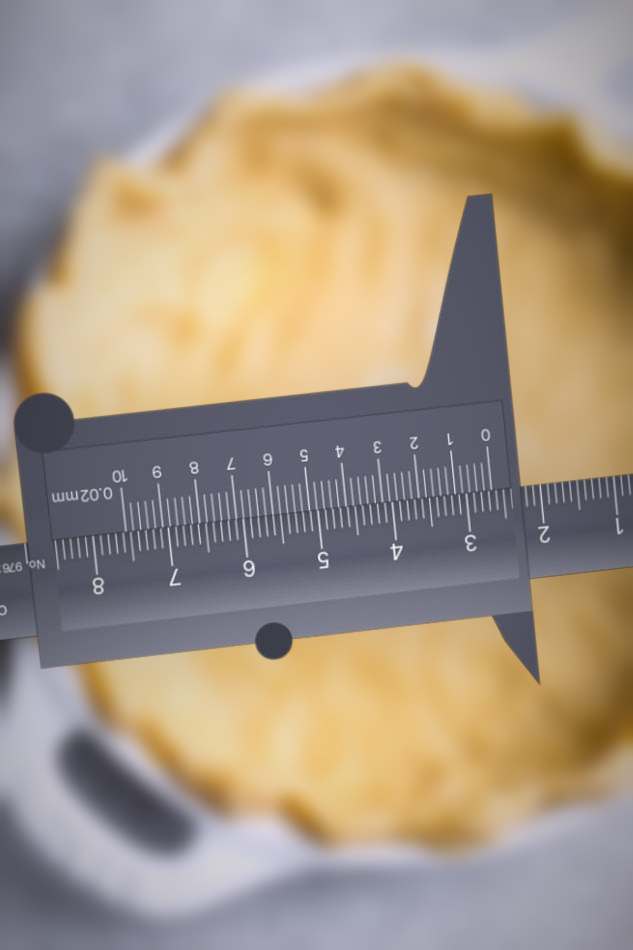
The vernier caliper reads 26.6 mm
